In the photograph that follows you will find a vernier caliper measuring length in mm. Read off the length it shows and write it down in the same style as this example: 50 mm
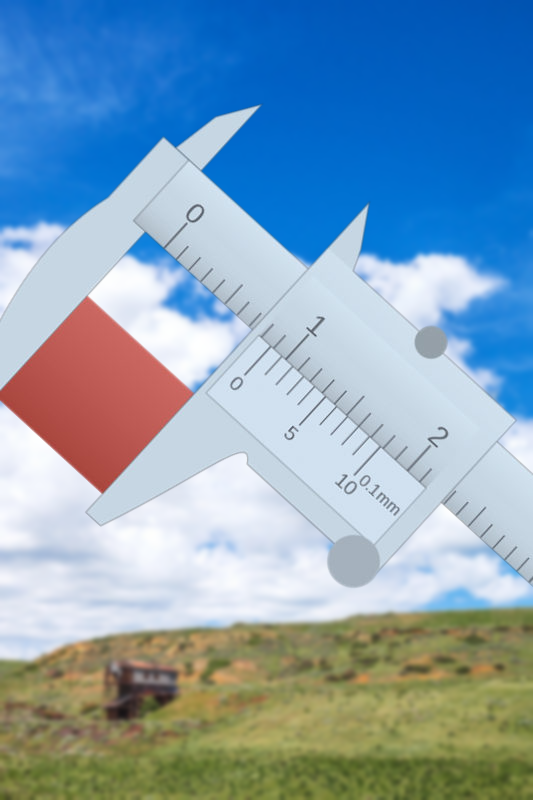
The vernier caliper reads 8.8 mm
